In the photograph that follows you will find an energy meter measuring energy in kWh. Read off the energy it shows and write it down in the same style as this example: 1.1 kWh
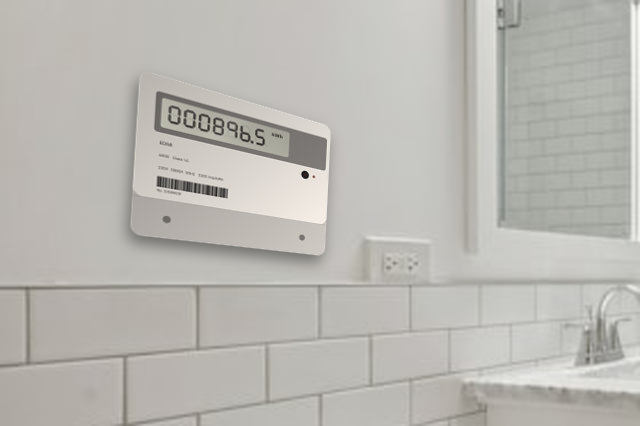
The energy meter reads 896.5 kWh
